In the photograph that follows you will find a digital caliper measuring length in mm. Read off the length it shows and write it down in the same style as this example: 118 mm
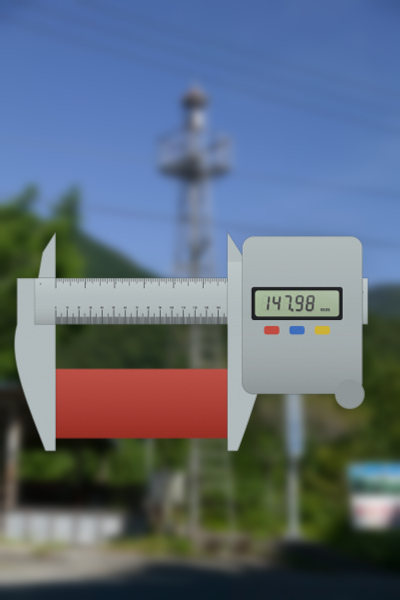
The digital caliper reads 147.98 mm
